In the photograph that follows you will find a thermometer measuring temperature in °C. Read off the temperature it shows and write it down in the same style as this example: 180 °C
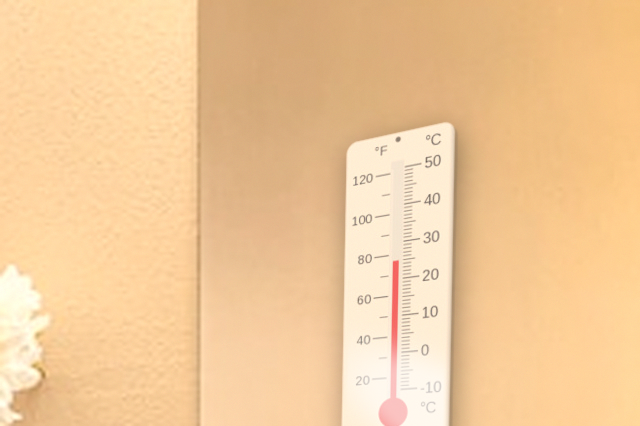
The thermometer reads 25 °C
